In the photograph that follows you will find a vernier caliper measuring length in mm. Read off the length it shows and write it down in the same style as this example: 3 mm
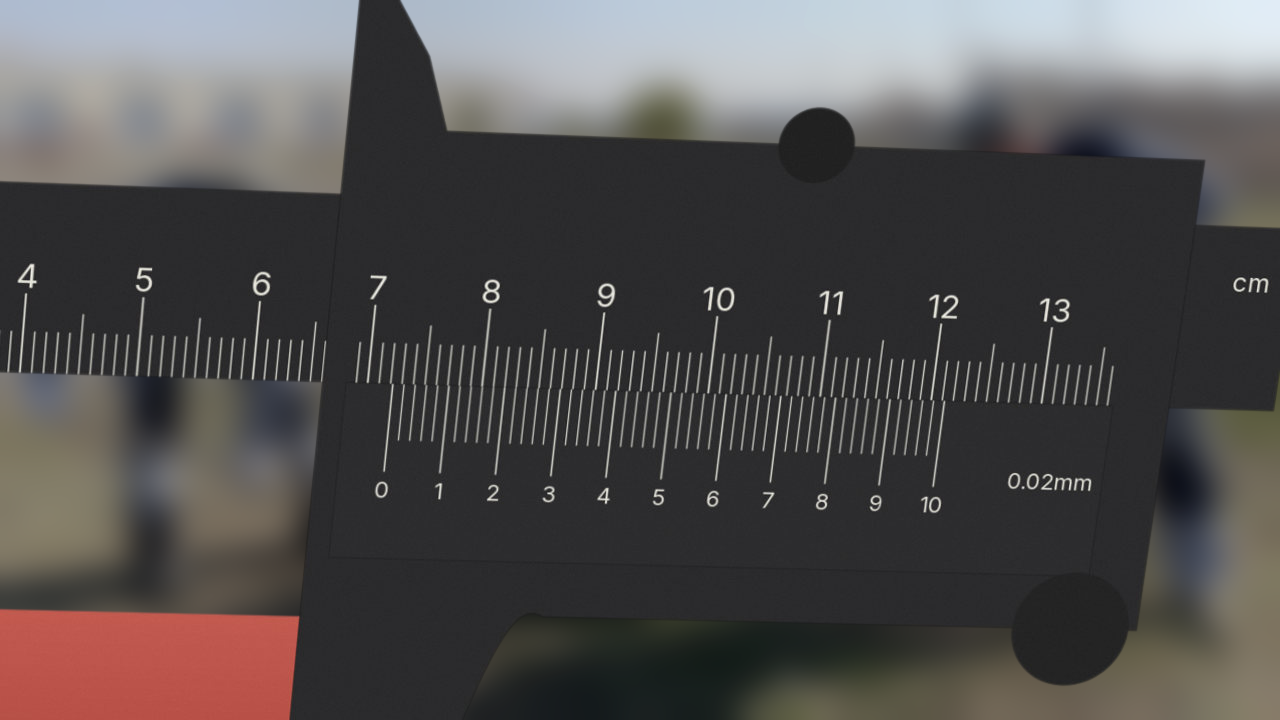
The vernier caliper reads 72.2 mm
